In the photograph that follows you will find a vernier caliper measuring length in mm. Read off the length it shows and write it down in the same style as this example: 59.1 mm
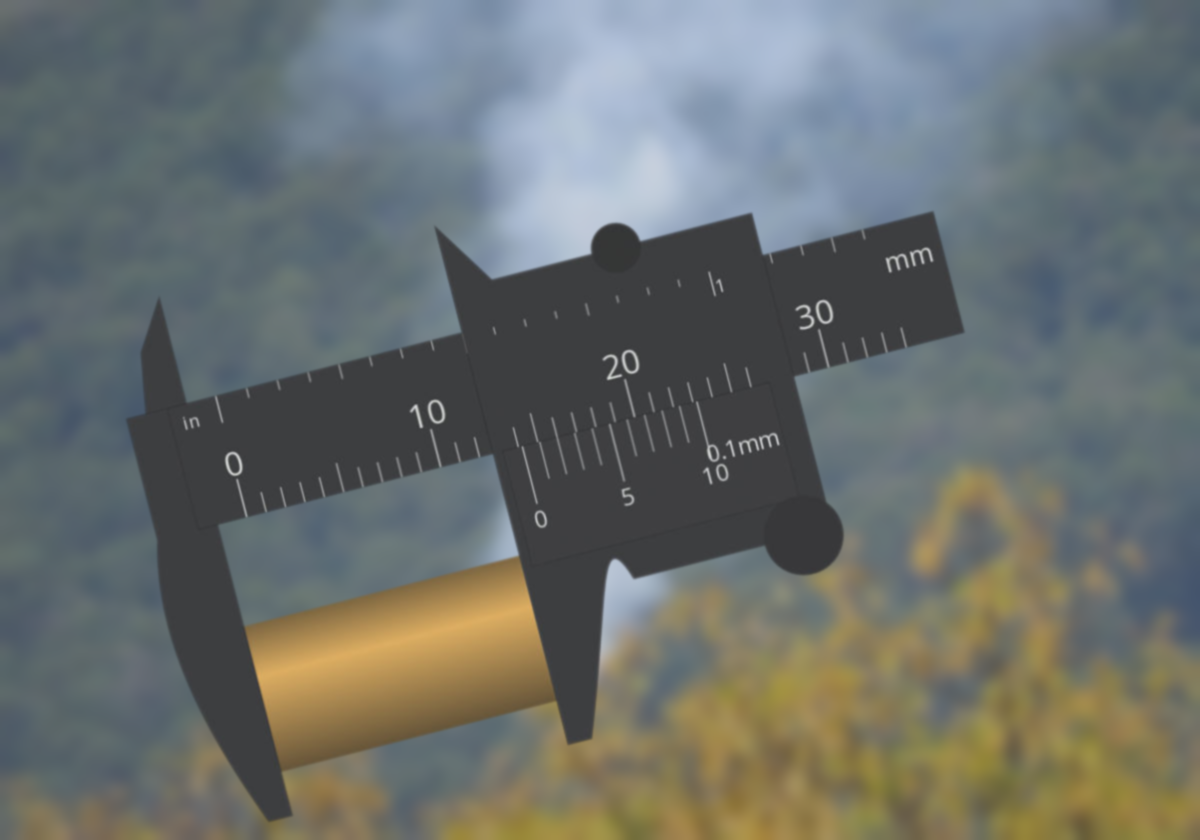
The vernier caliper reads 14.2 mm
